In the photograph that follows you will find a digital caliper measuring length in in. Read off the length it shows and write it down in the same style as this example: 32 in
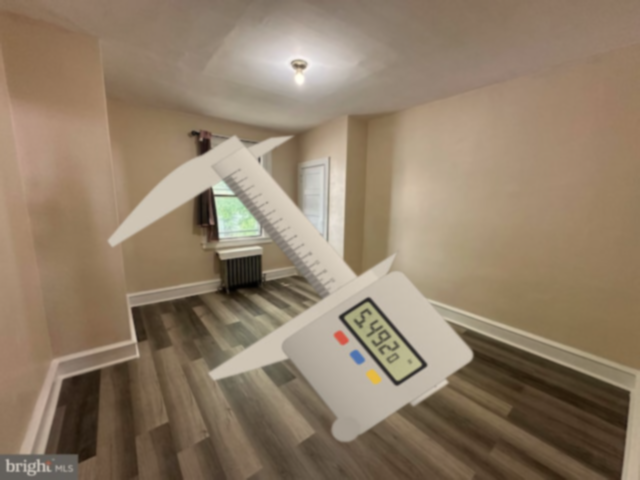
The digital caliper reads 5.4920 in
